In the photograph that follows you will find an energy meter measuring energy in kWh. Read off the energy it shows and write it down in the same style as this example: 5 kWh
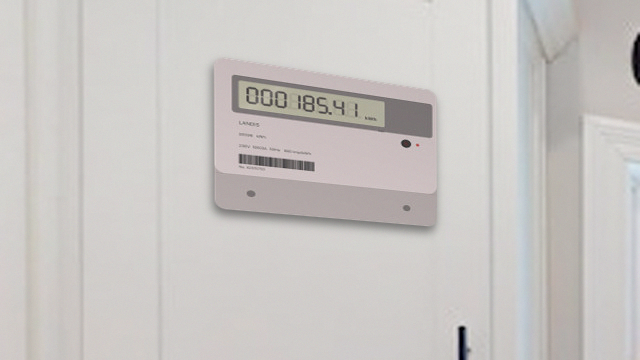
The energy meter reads 185.41 kWh
